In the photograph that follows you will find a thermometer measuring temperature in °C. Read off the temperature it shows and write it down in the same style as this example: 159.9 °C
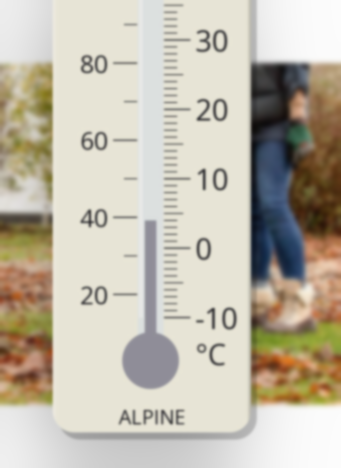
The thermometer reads 4 °C
